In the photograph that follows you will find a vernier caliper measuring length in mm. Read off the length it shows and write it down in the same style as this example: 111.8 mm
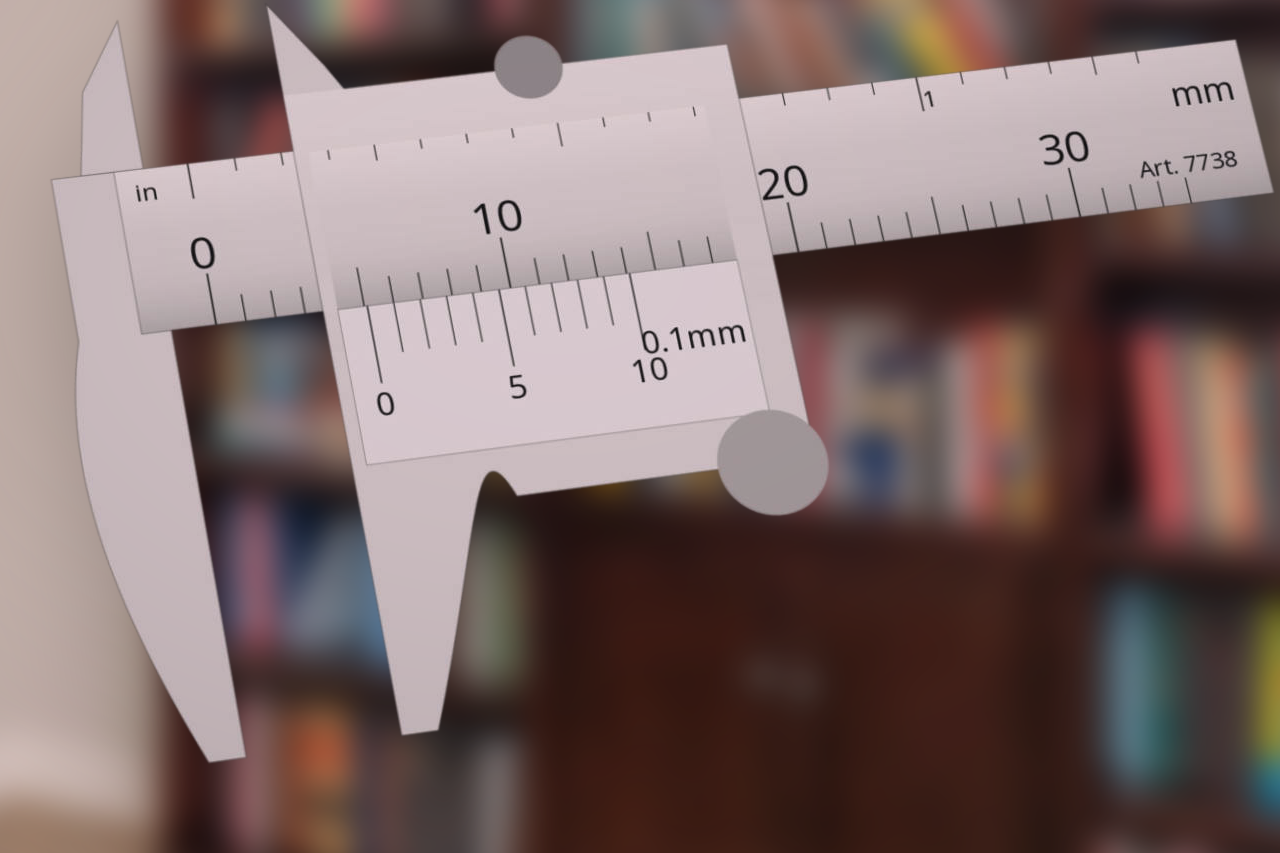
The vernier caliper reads 5.1 mm
